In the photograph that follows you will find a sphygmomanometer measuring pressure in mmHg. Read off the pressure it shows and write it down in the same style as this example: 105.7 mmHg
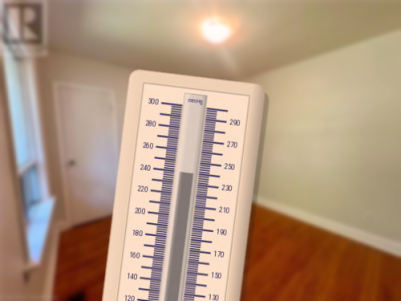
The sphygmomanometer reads 240 mmHg
